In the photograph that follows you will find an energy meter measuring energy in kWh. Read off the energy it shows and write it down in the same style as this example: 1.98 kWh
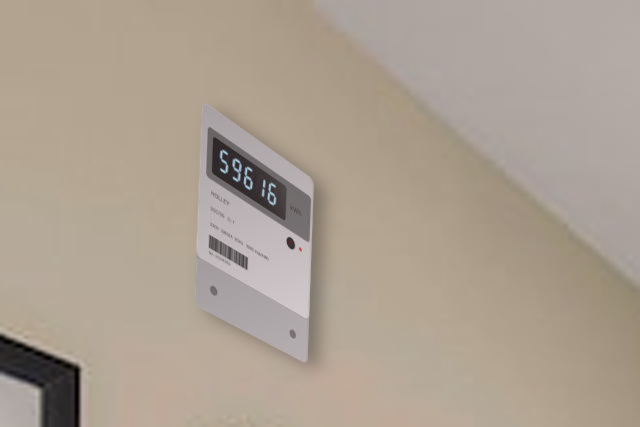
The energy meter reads 59616 kWh
